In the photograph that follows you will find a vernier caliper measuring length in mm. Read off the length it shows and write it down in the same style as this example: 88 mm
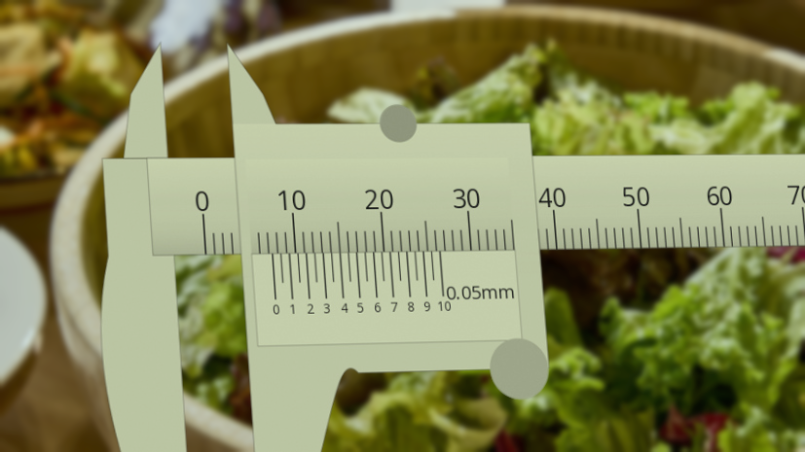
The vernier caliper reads 7.4 mm
